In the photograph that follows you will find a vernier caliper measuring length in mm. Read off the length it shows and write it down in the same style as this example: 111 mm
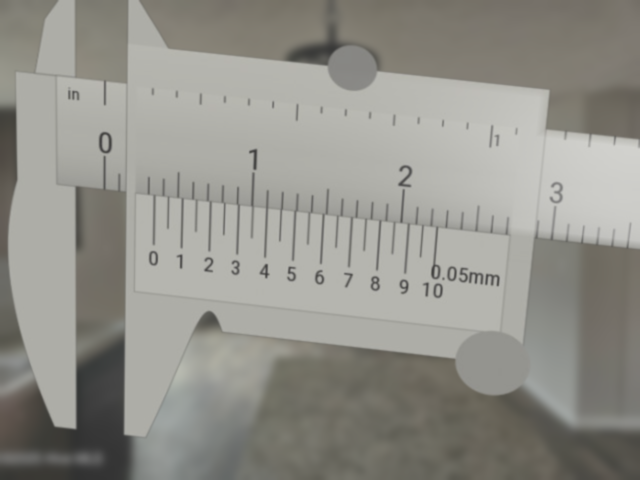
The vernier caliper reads 3.4 mm
